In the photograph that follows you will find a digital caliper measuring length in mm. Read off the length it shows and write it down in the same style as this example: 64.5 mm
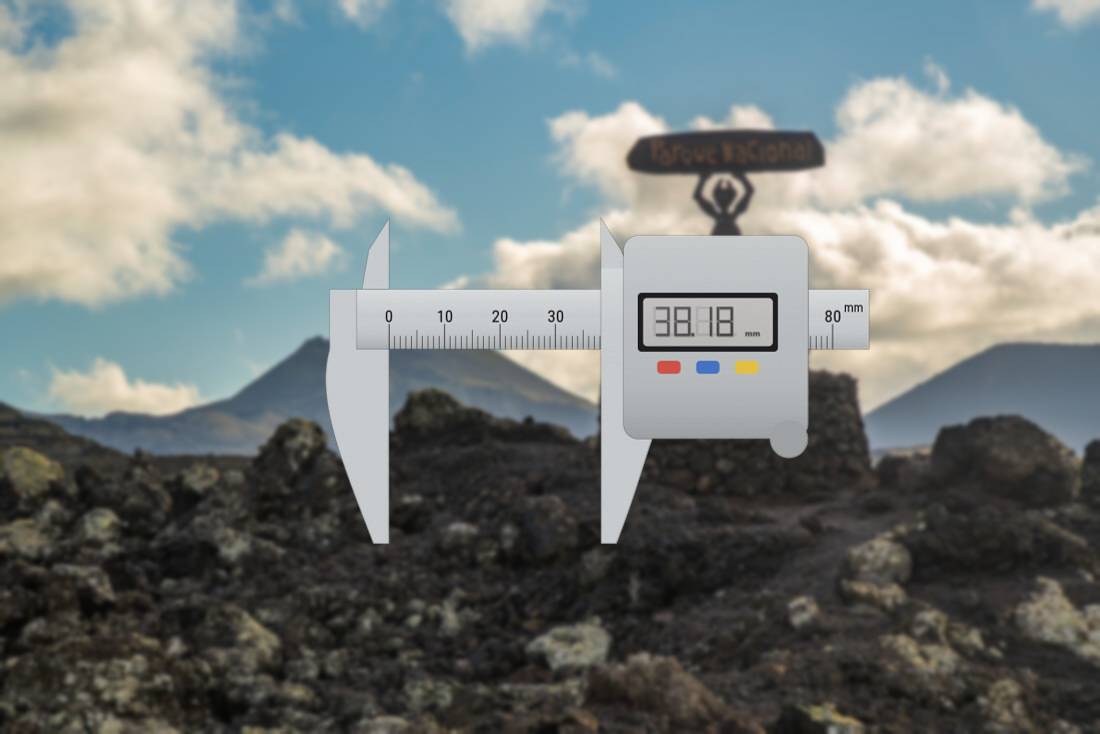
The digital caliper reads 38.18 mm
